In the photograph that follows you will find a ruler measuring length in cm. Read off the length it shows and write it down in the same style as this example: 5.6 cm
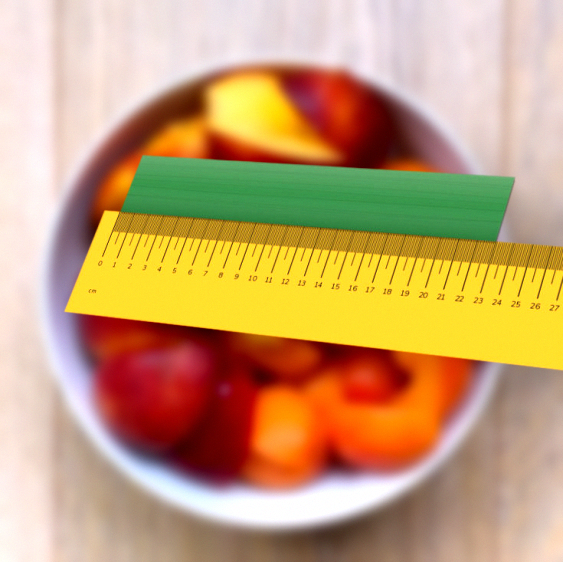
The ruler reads 23 cm
